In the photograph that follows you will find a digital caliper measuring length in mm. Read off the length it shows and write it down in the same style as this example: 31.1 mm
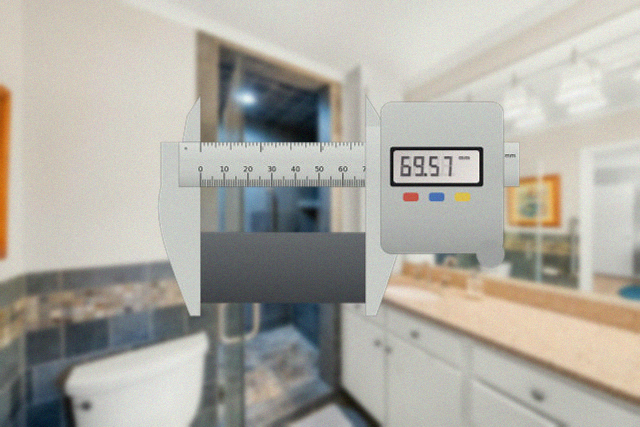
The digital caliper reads 69.57 mm
